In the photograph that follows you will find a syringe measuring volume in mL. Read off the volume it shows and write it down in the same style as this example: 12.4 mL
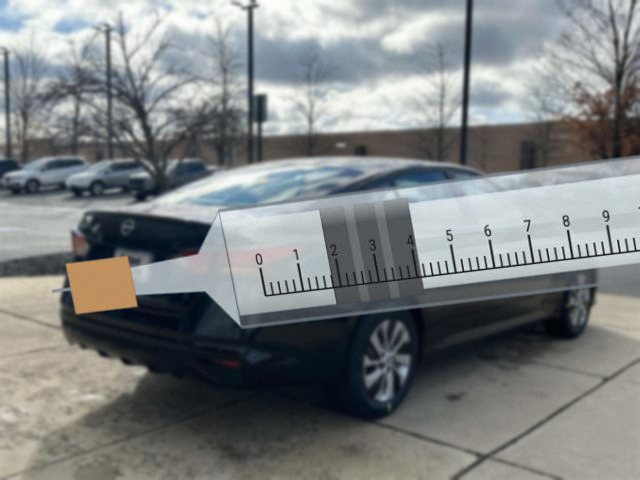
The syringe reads 1.8 mL
